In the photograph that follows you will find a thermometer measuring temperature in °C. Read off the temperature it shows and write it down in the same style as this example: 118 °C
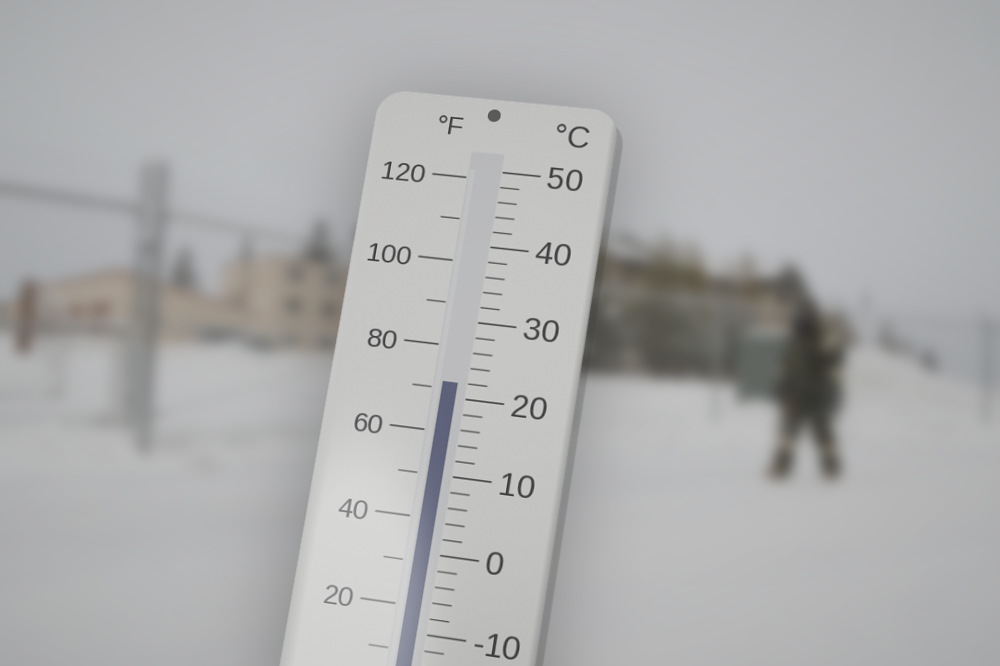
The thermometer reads 22 °C
